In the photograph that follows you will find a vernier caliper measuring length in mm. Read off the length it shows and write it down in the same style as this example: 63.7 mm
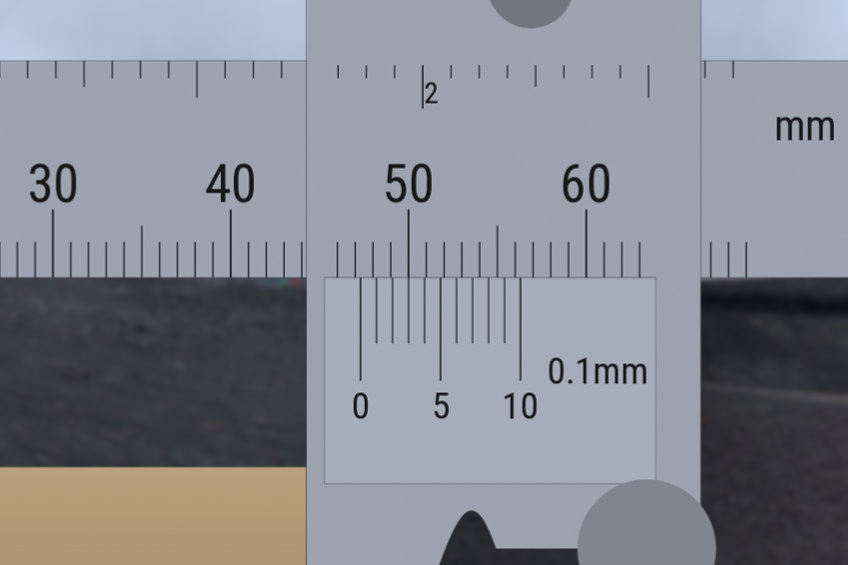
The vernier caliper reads 47.3 mm
